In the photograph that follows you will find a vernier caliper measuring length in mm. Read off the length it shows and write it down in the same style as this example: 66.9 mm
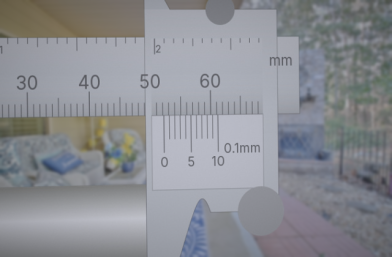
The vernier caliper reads 52.2 mm
